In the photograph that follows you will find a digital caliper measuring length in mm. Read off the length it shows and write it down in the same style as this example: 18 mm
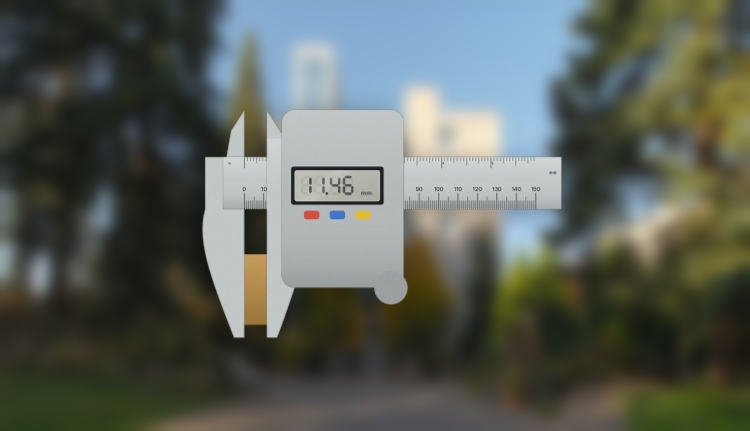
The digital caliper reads 11.46 mm
